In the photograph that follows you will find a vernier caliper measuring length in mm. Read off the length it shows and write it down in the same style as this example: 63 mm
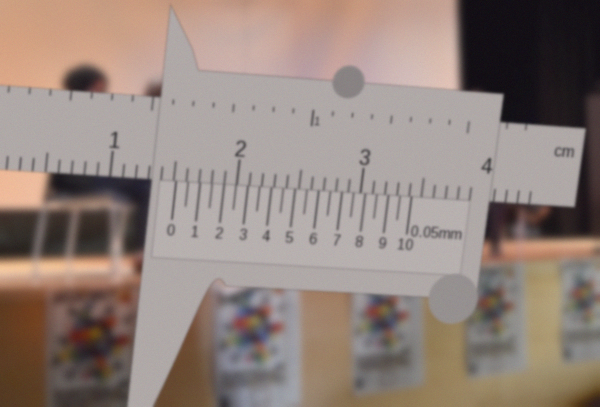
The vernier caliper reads 15.2 mm
